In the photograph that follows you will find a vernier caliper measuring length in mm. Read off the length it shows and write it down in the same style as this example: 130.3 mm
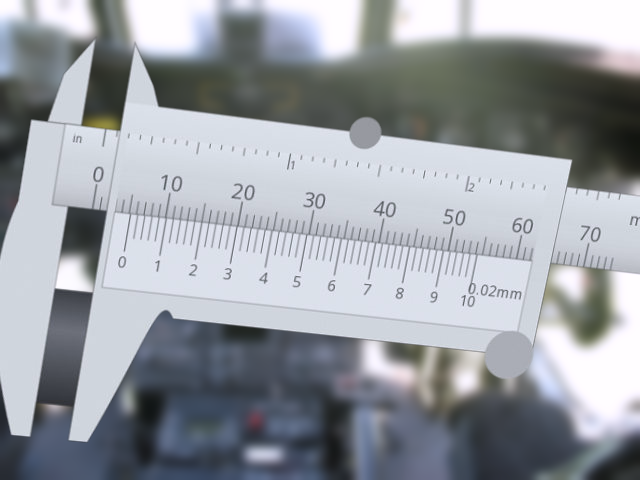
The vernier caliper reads 5.2 mm
